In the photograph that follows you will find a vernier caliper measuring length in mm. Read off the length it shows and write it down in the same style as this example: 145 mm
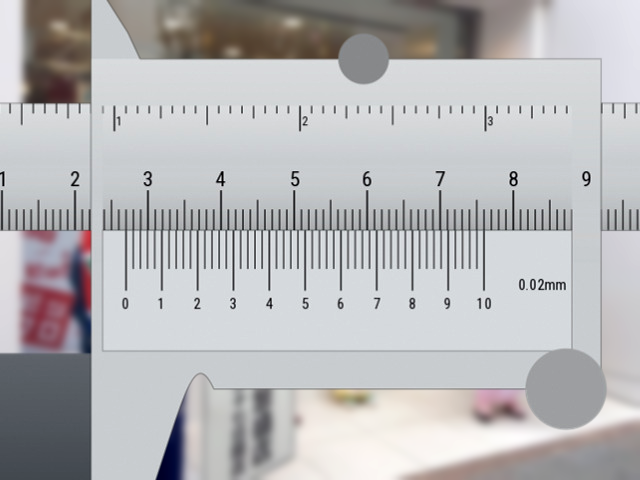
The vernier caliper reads 27.0 mm
